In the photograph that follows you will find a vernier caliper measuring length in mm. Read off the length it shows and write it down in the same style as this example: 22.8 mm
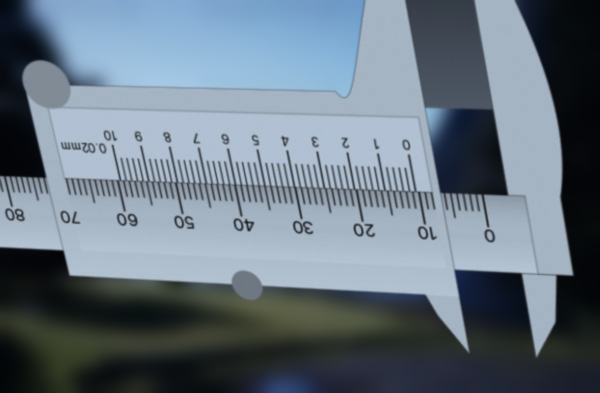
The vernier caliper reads 10.5 mm
